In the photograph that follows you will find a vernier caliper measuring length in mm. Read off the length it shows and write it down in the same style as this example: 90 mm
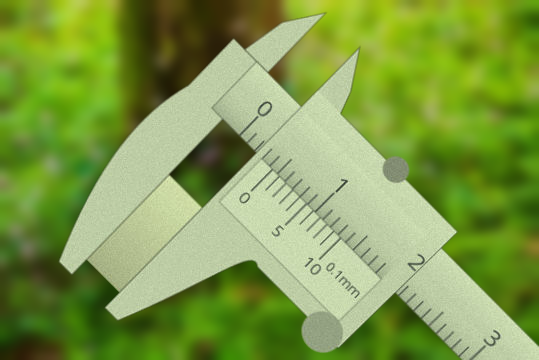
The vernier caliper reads 4.4 mm
